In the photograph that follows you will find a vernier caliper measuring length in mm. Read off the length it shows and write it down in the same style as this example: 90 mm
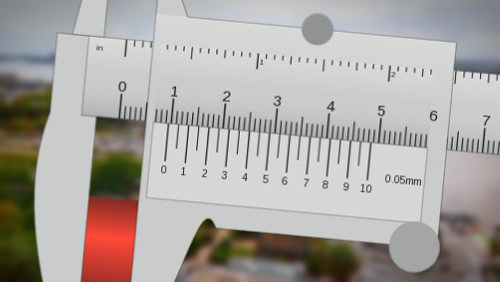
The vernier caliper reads 9.5 mm
